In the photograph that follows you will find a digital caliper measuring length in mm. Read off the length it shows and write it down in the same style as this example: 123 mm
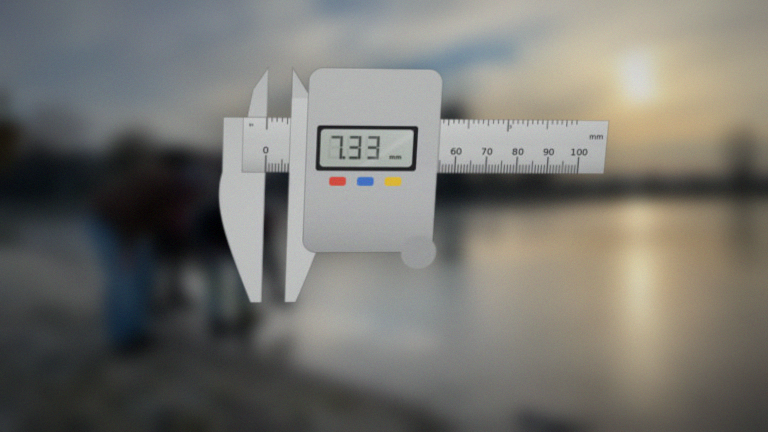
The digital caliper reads 7.33 mm
